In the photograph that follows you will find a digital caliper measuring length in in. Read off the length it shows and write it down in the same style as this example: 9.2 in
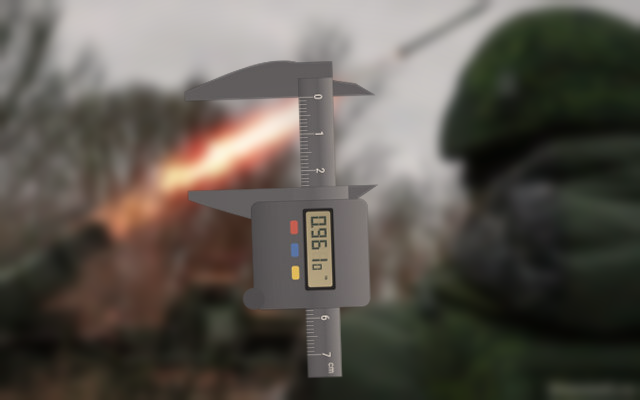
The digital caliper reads 0.9610 in
